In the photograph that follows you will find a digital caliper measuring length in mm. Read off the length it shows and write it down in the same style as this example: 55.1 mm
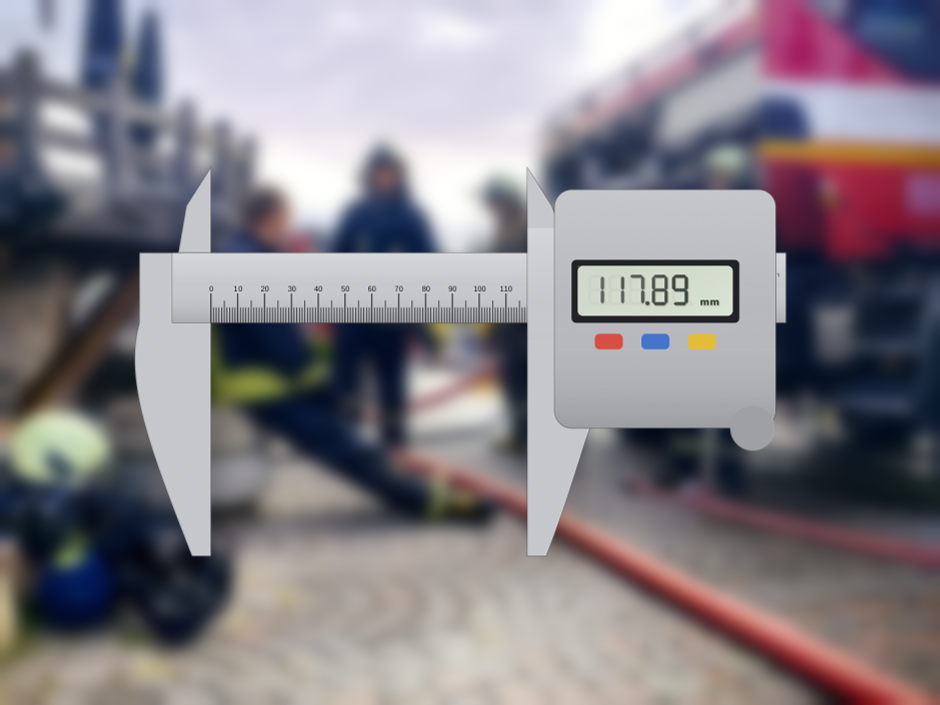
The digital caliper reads 117.89 mm
